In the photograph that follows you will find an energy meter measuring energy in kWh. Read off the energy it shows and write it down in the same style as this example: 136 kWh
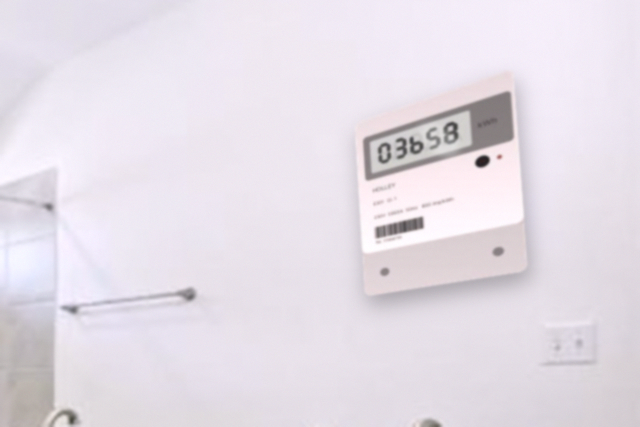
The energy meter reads 3658 kWh
